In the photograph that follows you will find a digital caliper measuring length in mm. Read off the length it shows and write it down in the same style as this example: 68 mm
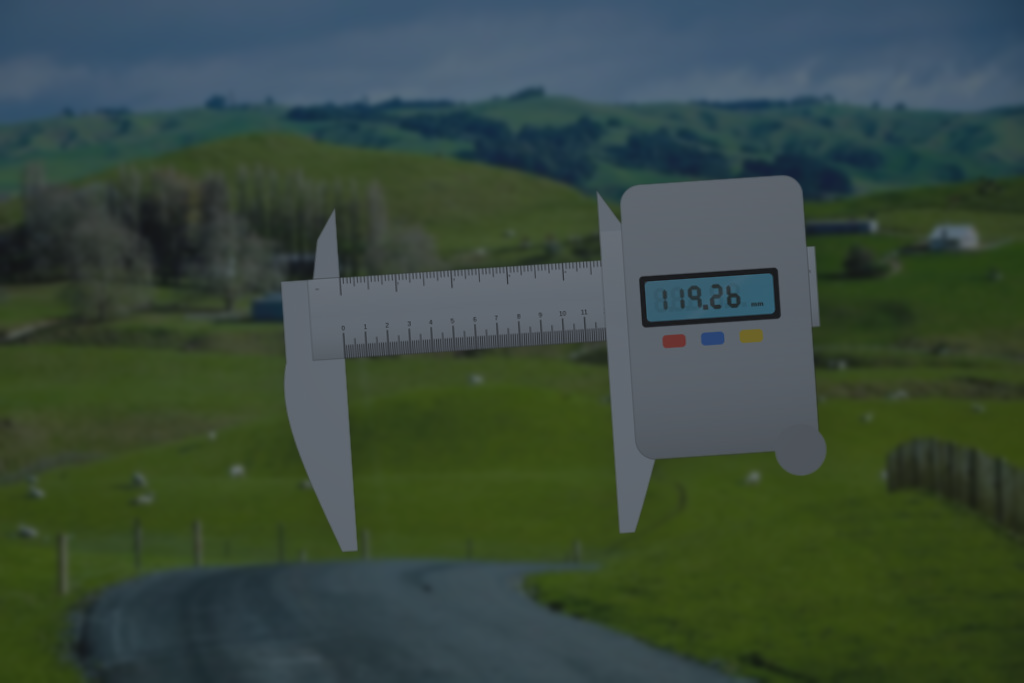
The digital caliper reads 119.26 mm
